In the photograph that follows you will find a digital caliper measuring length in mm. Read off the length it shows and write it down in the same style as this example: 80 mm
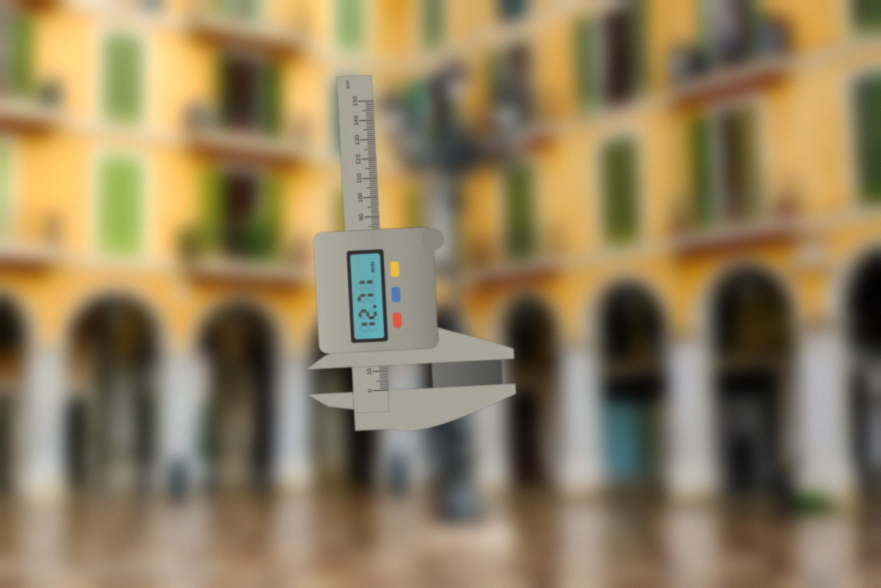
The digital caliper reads 12.71 mm
